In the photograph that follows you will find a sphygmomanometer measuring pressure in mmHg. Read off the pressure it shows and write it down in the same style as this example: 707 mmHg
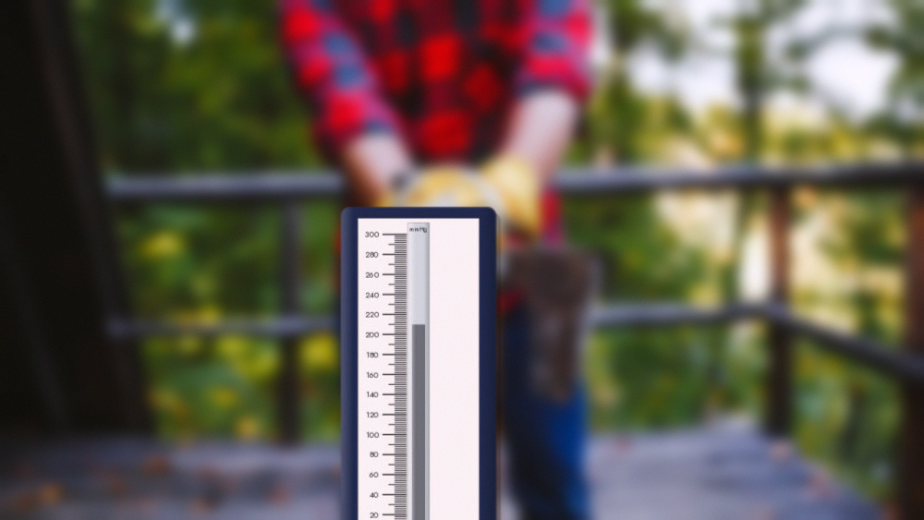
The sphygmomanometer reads 210 mmHg
